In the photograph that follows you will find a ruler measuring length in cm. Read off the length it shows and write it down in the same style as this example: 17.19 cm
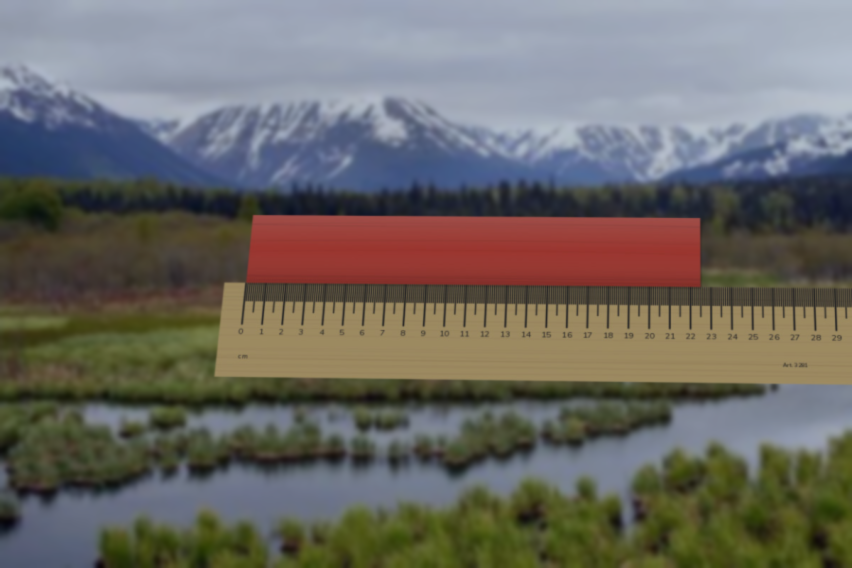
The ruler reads 22.5 cm
